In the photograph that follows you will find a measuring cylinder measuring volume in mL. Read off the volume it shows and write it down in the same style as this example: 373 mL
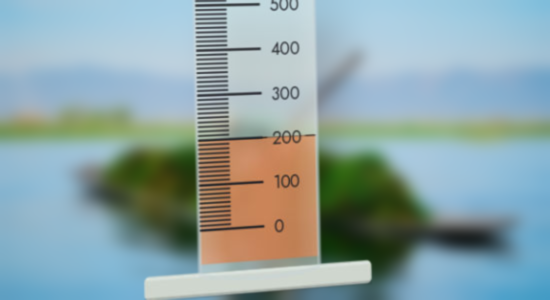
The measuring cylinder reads 200 mL
